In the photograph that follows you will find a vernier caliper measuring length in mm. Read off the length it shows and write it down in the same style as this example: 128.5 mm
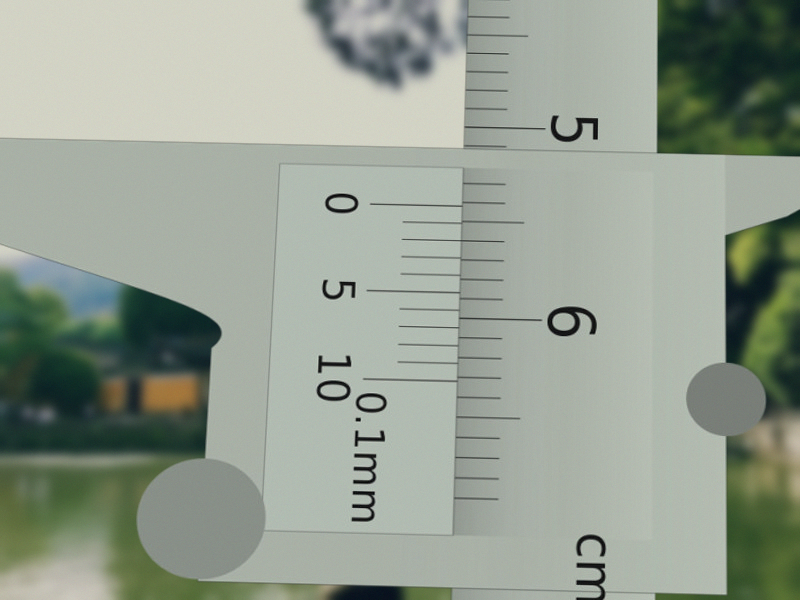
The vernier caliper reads 54.2 mm
